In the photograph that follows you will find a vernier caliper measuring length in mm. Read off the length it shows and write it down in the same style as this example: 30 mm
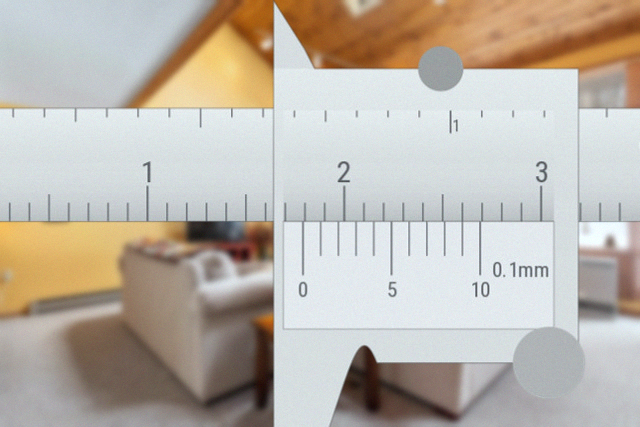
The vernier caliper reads 17.9 mm
